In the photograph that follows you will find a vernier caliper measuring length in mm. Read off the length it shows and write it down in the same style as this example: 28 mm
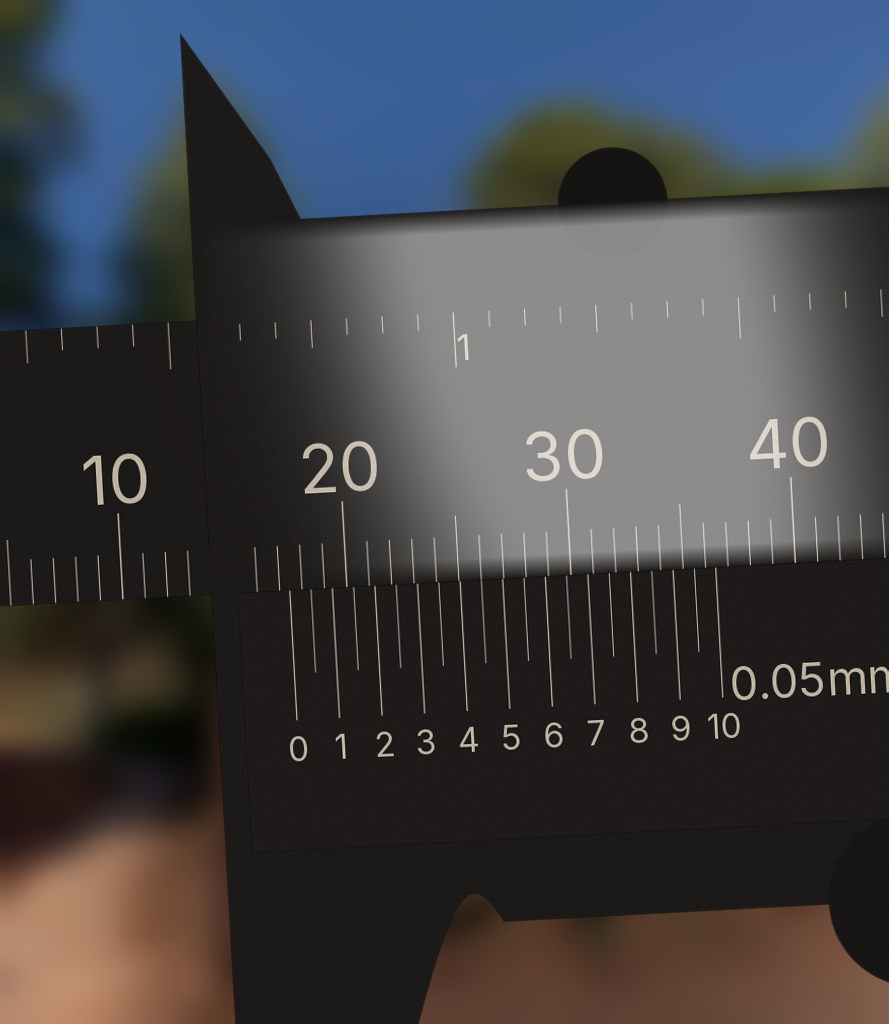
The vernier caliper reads 17.45 mm
